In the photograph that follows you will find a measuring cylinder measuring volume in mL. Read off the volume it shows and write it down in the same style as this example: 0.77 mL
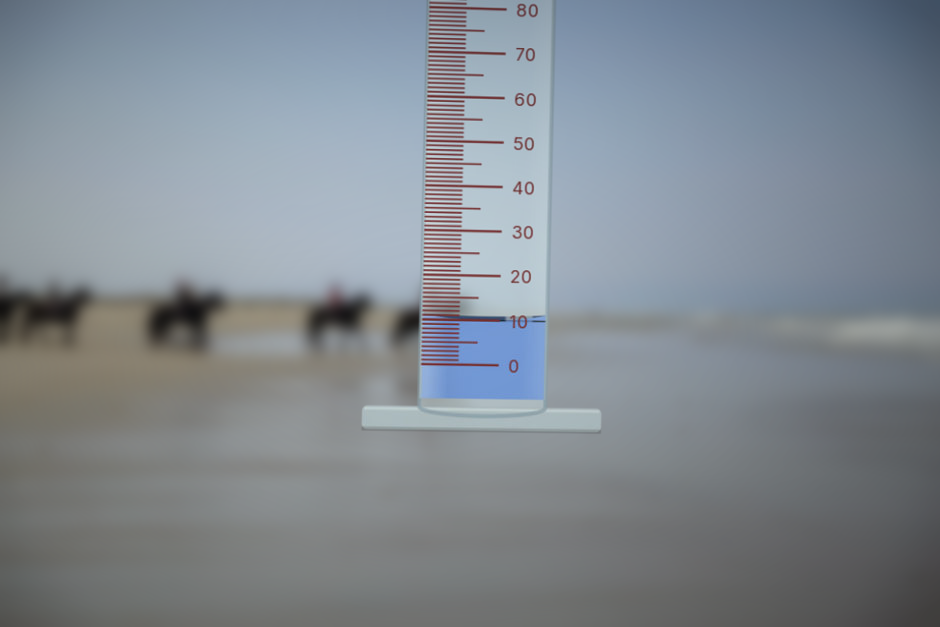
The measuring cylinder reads 10 mL
